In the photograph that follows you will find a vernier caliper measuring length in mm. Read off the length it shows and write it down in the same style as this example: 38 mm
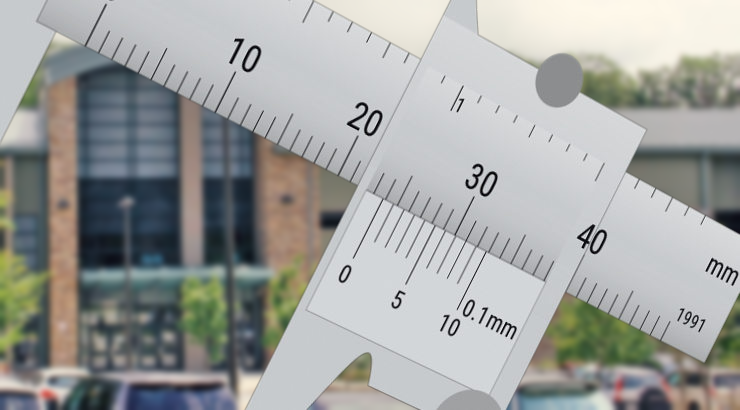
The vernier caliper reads 23.8 mm
